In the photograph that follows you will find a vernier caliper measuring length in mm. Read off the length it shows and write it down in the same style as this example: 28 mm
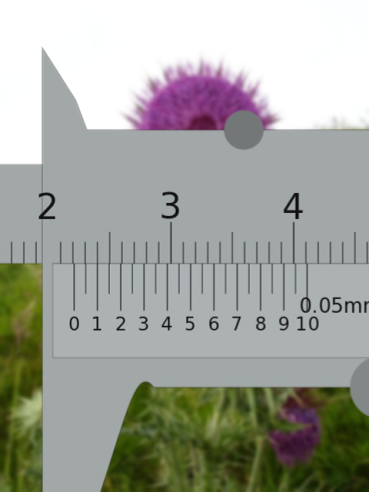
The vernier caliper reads 22.1 mm
